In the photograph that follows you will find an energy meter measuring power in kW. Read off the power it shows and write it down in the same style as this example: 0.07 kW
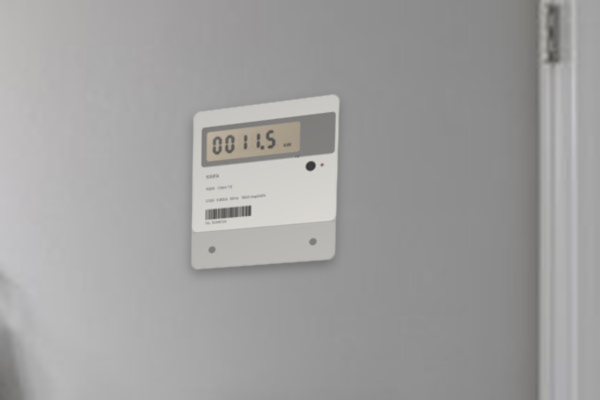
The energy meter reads 11.5 kW
